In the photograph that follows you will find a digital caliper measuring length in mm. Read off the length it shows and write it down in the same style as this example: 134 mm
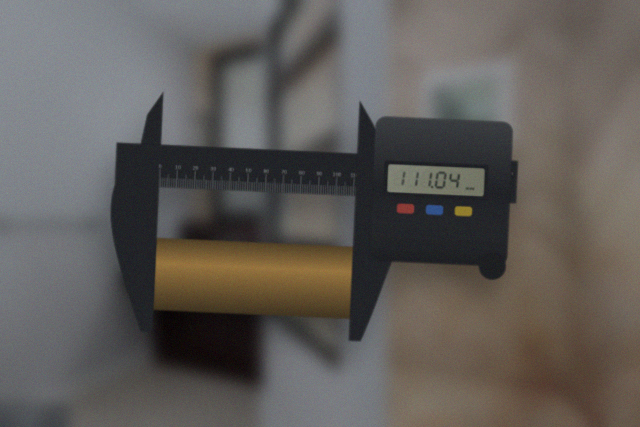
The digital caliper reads 111.04 mm
